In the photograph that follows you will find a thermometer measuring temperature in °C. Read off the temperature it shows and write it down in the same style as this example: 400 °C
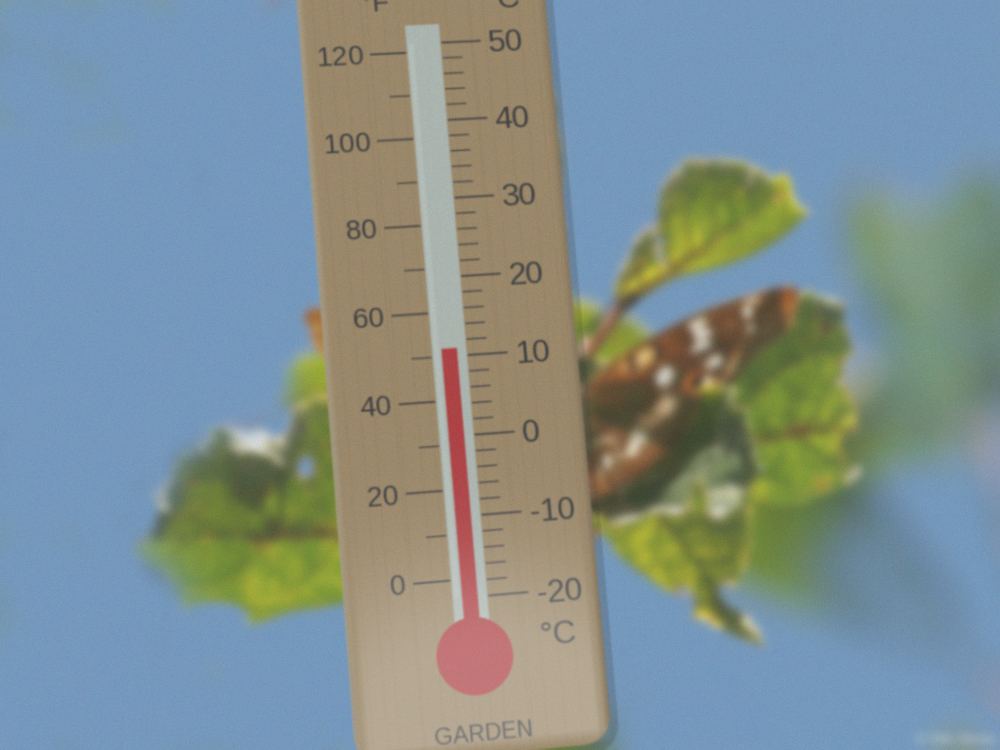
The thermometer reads 11 °C
